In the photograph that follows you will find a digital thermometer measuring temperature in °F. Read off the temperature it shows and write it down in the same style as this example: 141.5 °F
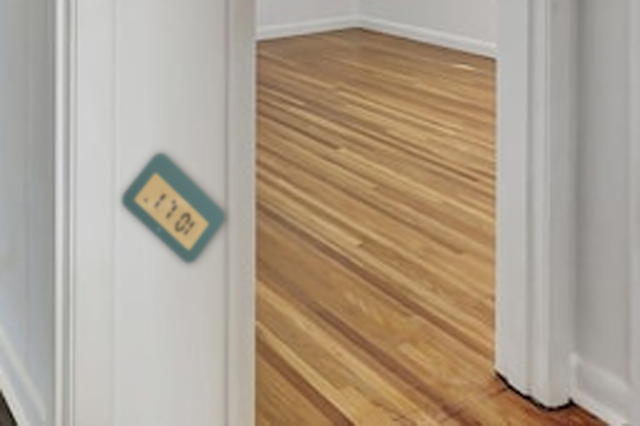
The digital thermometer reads 101.1 °F
